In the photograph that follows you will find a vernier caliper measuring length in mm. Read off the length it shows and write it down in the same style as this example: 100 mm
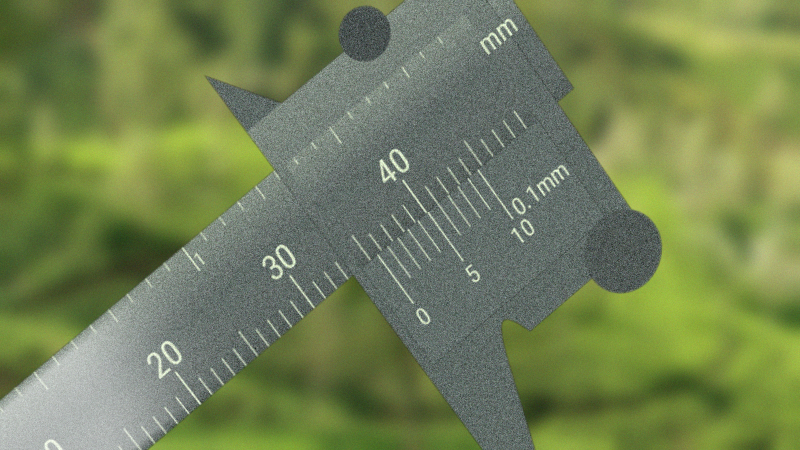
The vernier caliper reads 35.6 mm
